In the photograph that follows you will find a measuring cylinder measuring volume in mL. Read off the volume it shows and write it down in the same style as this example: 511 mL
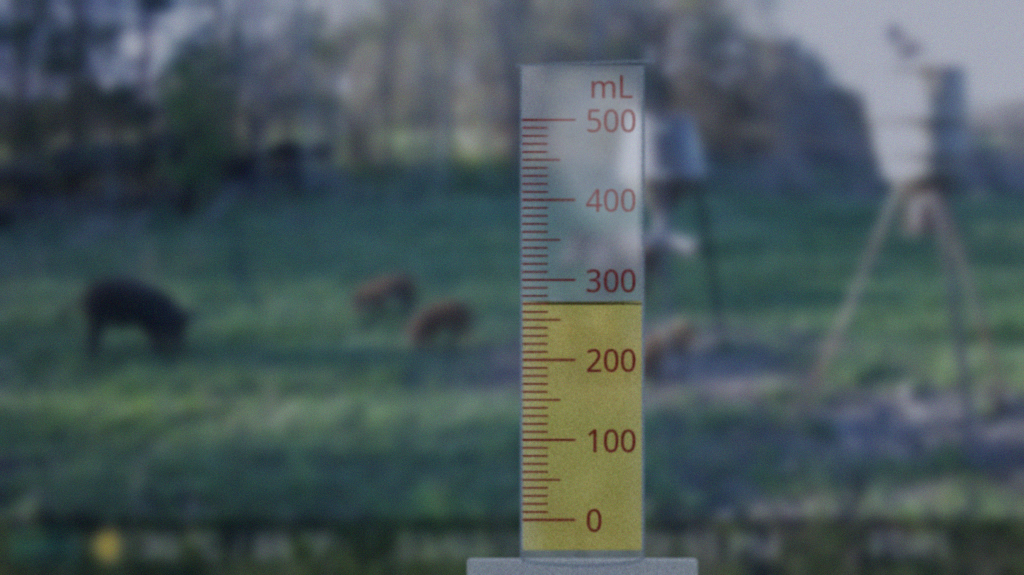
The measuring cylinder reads 270 mL
